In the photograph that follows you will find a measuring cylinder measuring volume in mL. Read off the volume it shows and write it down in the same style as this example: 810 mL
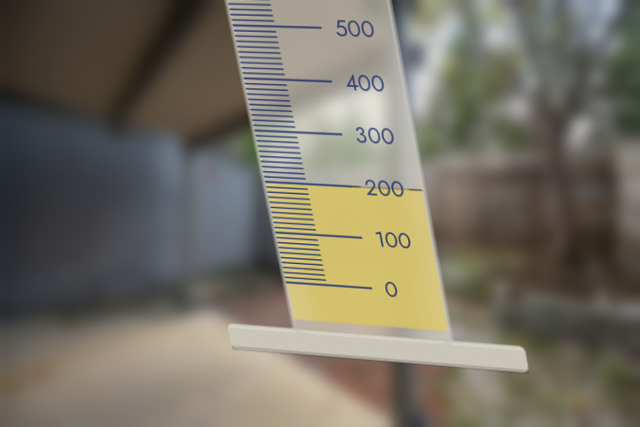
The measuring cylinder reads 200 mL
